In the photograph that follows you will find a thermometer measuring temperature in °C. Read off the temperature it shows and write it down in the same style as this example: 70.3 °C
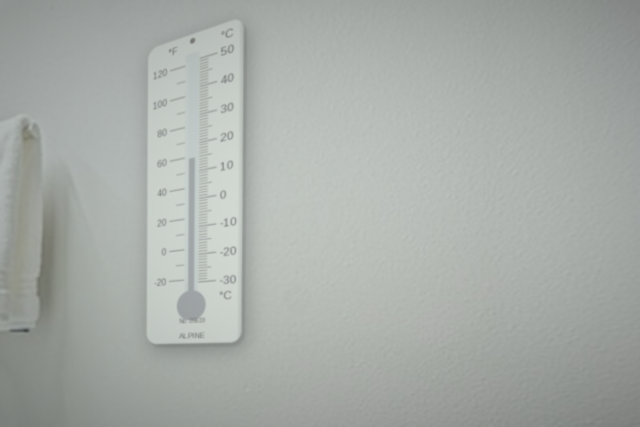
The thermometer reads 15 °C
